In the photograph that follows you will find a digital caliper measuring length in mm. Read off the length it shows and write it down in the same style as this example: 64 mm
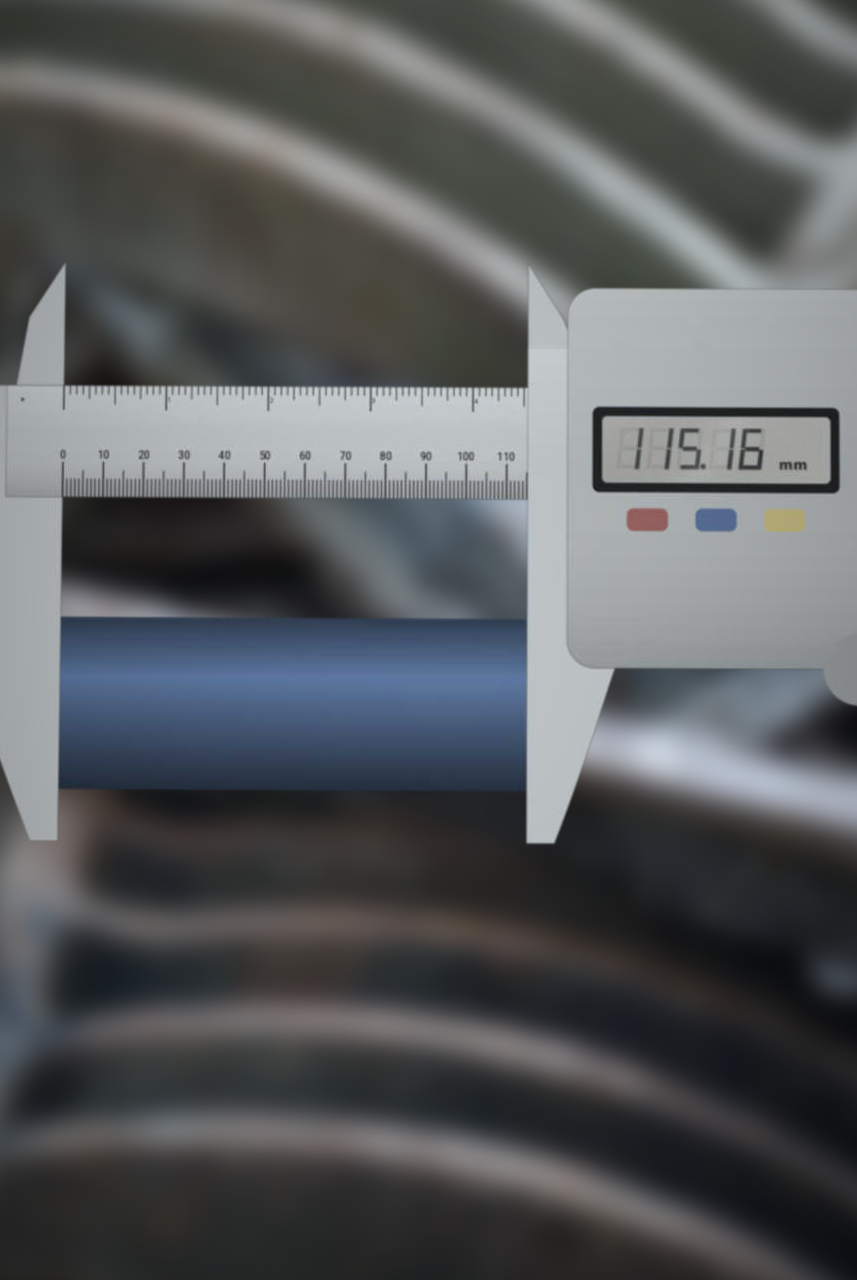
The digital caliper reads 115.16 mm
